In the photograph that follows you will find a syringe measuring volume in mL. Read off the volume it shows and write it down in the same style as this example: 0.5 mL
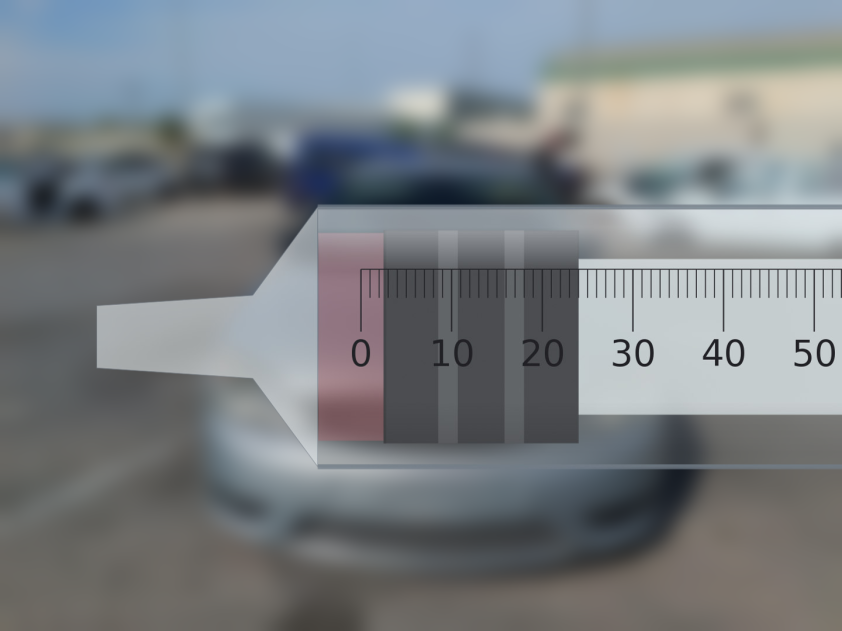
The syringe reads 2.5 mL
